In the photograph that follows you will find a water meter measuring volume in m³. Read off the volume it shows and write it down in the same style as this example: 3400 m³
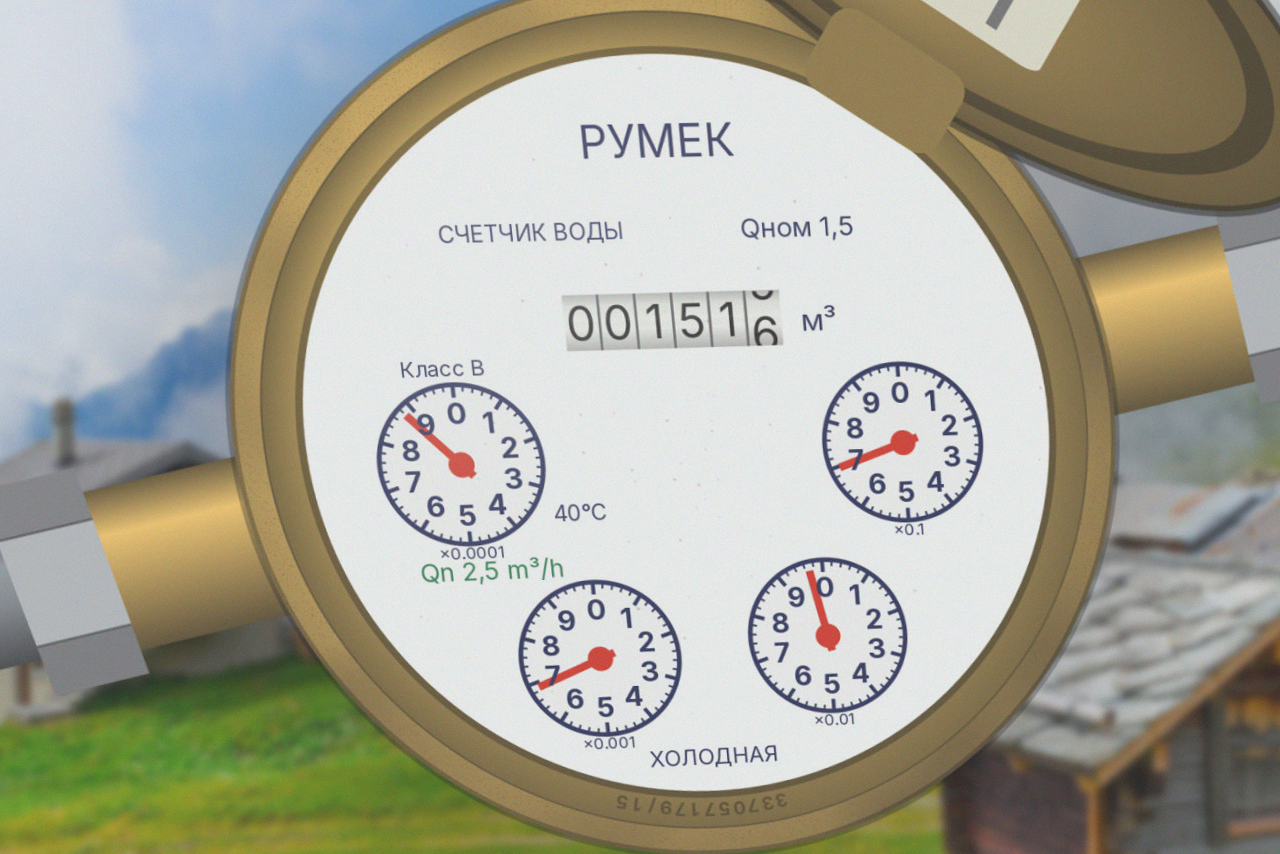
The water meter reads 1515.6968 m³
